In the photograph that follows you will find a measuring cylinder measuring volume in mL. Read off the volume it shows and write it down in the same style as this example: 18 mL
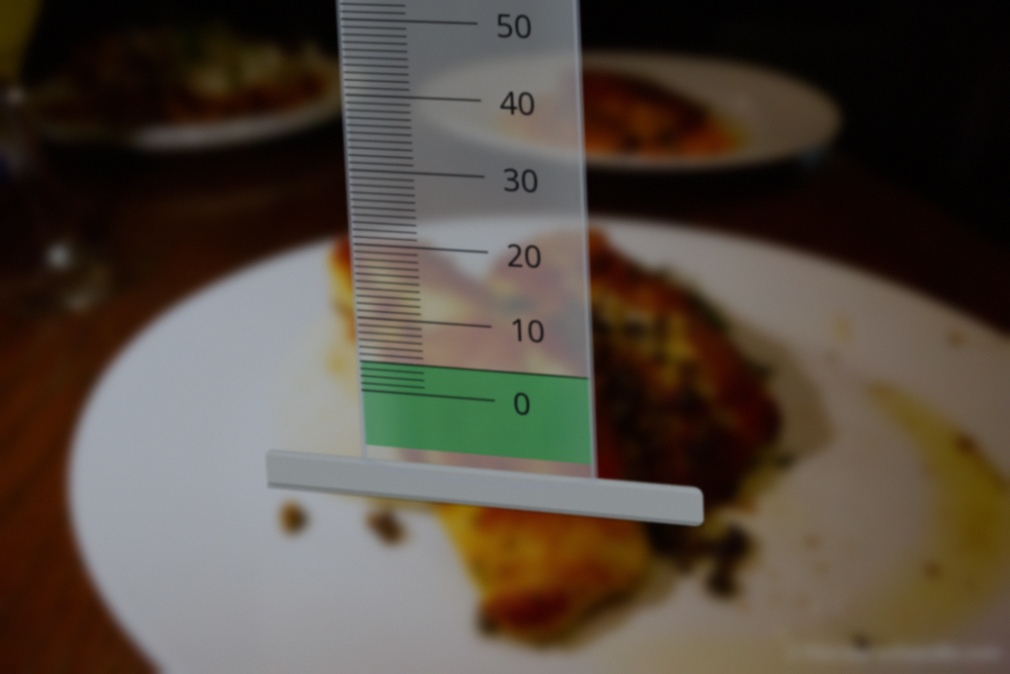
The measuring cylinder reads 4 mL
